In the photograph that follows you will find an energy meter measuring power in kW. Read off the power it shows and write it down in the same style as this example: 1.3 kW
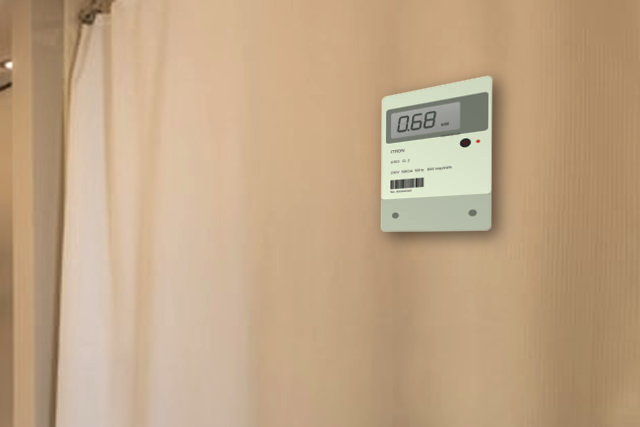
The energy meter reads 0.68 kW
